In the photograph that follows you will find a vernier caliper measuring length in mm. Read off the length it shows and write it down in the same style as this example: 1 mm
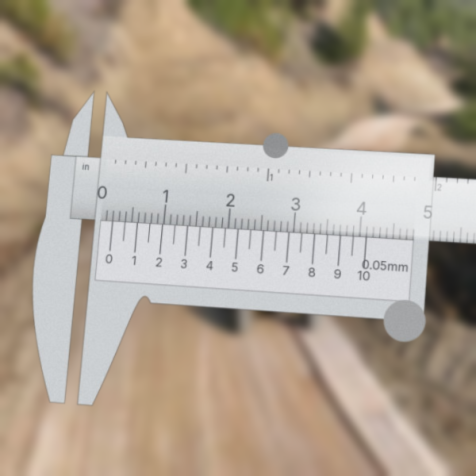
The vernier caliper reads 2.0 mm
